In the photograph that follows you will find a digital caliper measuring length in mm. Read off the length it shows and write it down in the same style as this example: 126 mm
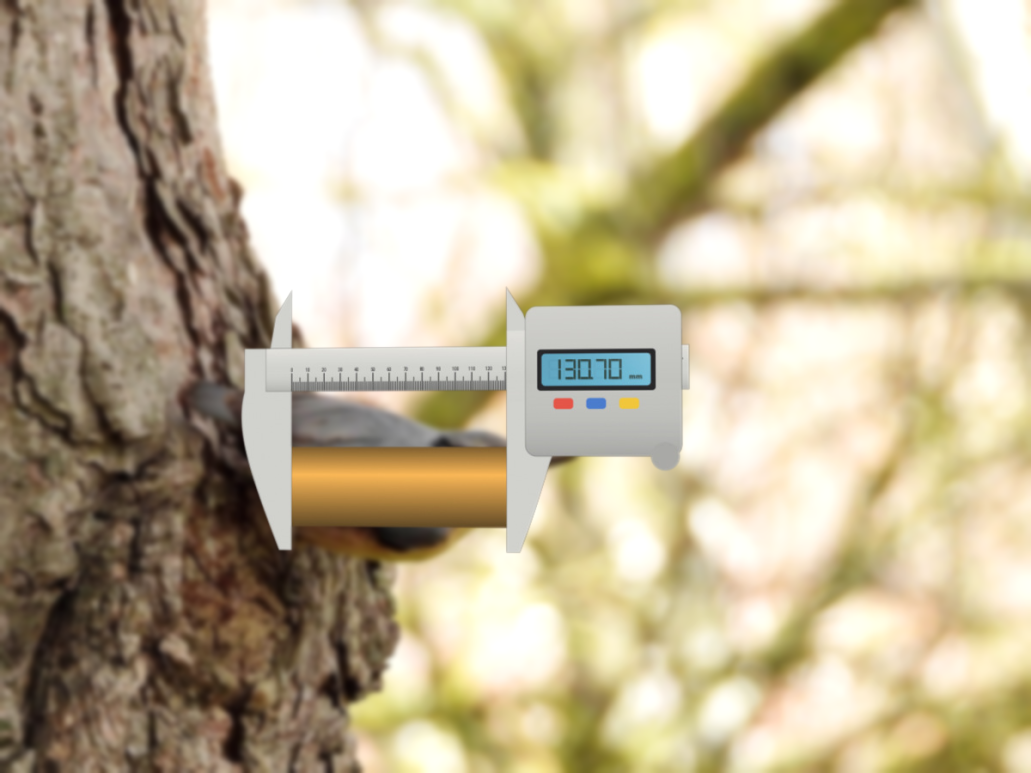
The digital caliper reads 130.70 mm
